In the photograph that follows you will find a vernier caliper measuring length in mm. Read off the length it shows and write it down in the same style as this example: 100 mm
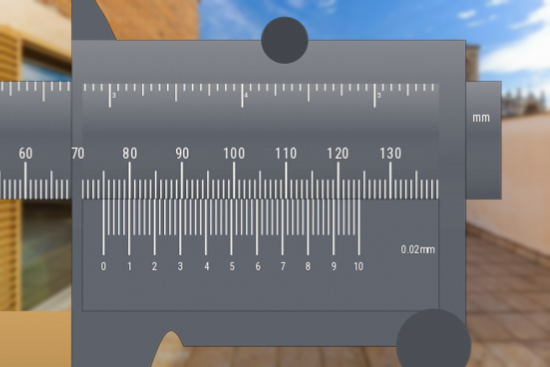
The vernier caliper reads 75.0 mm
